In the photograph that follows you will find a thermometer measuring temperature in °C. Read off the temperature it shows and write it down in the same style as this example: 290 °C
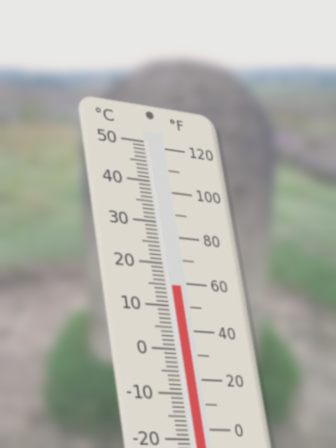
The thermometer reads 15 °C
